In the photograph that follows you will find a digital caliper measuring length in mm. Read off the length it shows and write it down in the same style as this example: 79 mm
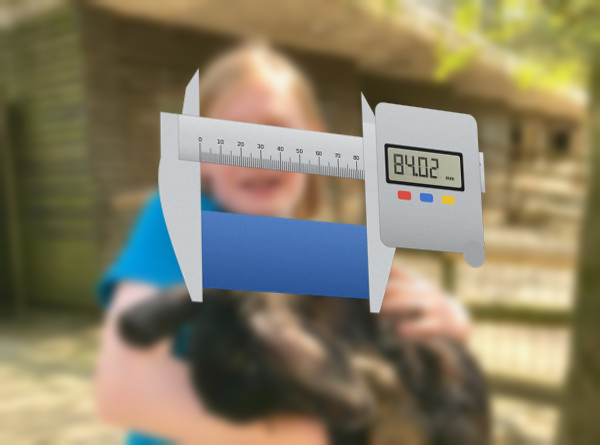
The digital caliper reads 84.02 mm
